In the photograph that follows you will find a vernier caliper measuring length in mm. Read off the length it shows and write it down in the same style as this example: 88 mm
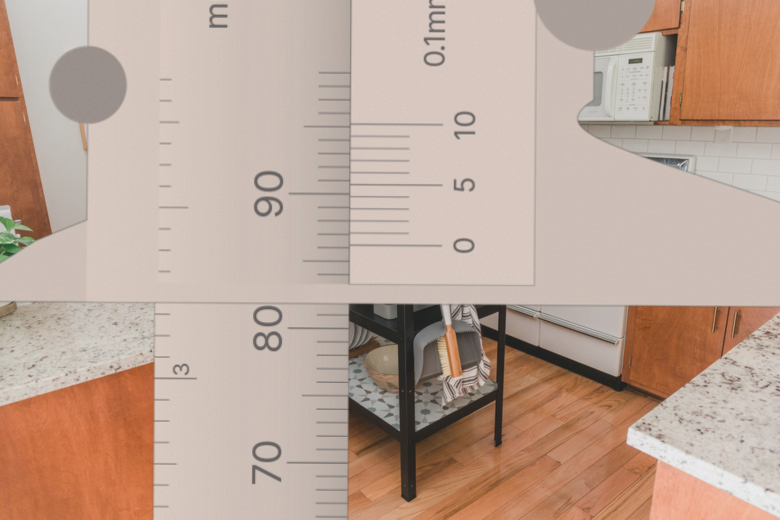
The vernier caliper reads 86.2 mm
